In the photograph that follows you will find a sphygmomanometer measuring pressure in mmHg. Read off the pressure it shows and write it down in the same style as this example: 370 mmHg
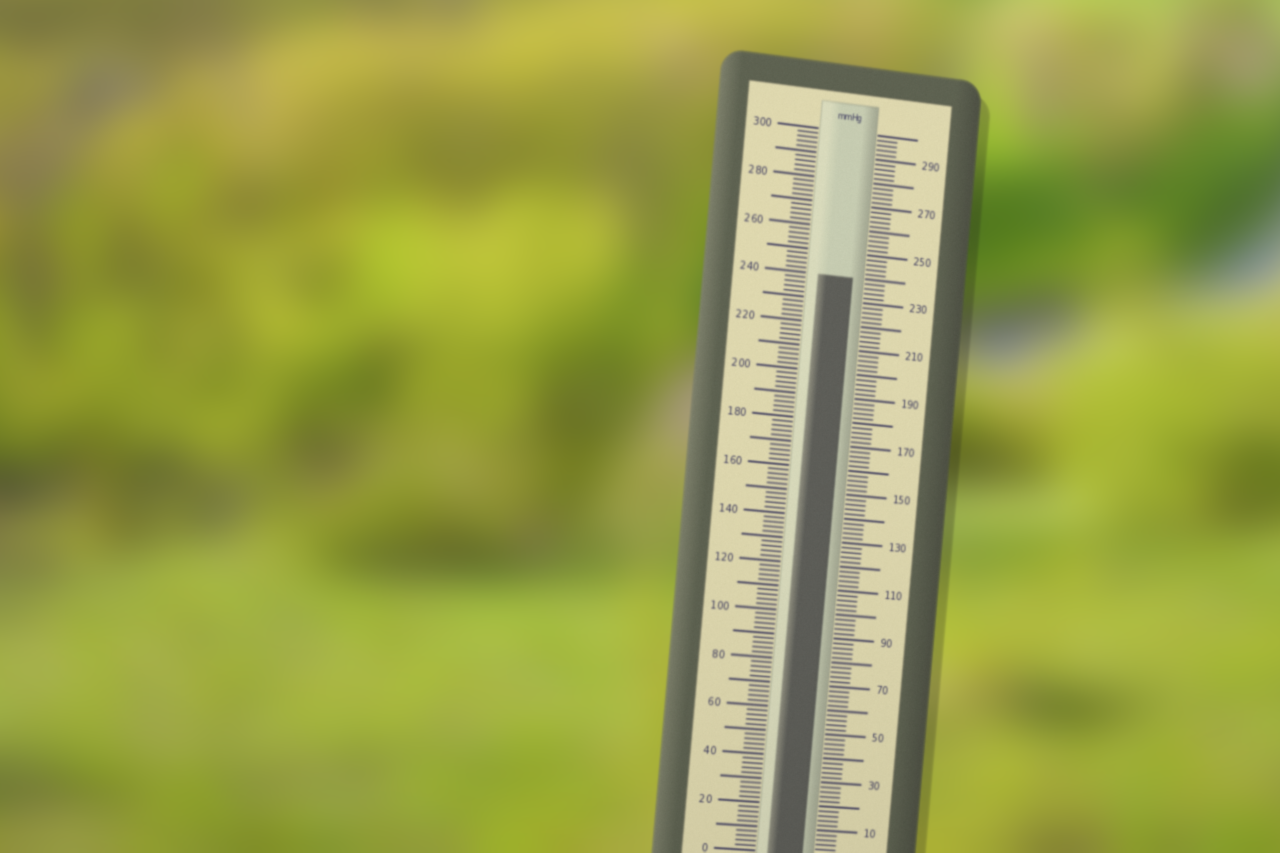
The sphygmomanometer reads 240 mmHg
